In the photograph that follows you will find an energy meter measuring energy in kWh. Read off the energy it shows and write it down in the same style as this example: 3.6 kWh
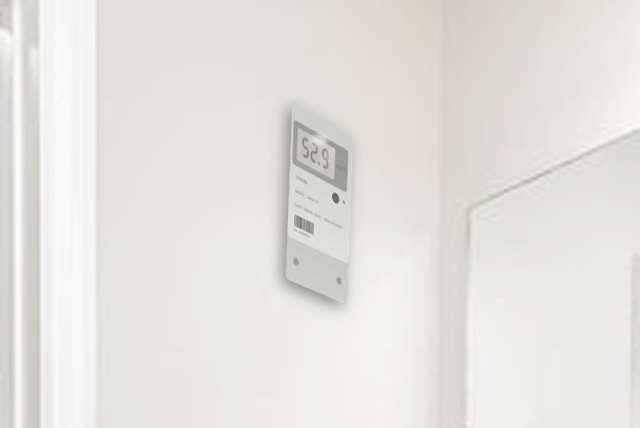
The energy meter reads 52.9 kWh
